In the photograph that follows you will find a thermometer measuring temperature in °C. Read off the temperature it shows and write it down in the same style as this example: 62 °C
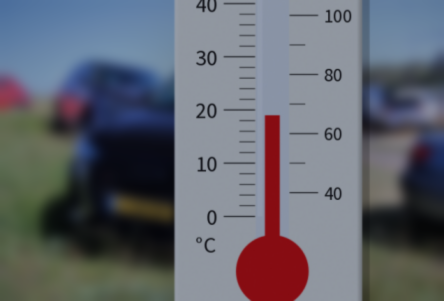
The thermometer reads 19 °C
